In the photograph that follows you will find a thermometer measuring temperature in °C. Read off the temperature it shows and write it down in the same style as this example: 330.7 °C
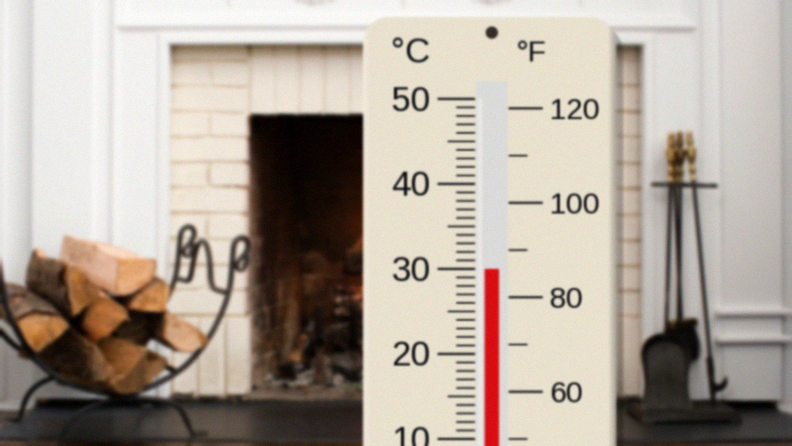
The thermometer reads 30 °C
